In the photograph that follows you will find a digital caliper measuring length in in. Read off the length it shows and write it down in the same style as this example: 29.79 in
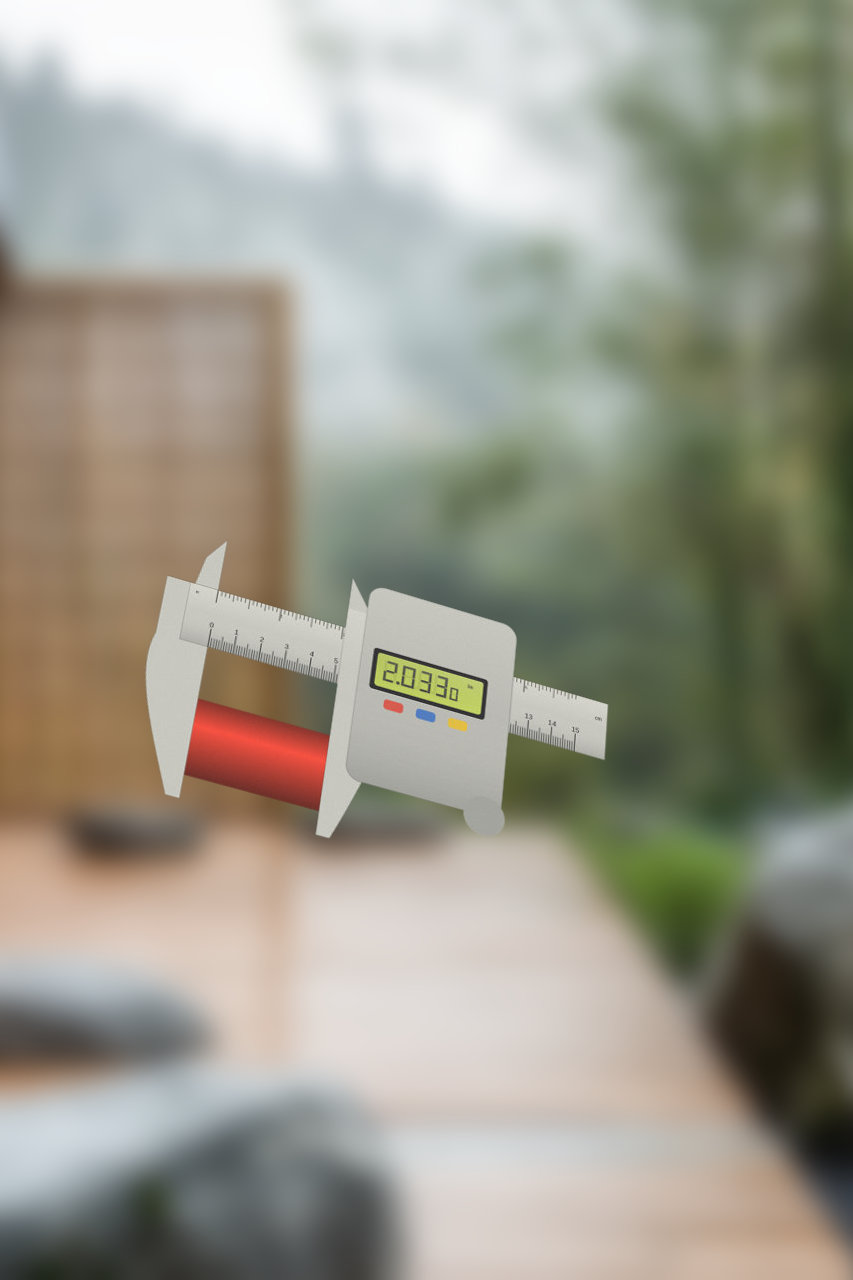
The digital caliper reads 2.0330 in
